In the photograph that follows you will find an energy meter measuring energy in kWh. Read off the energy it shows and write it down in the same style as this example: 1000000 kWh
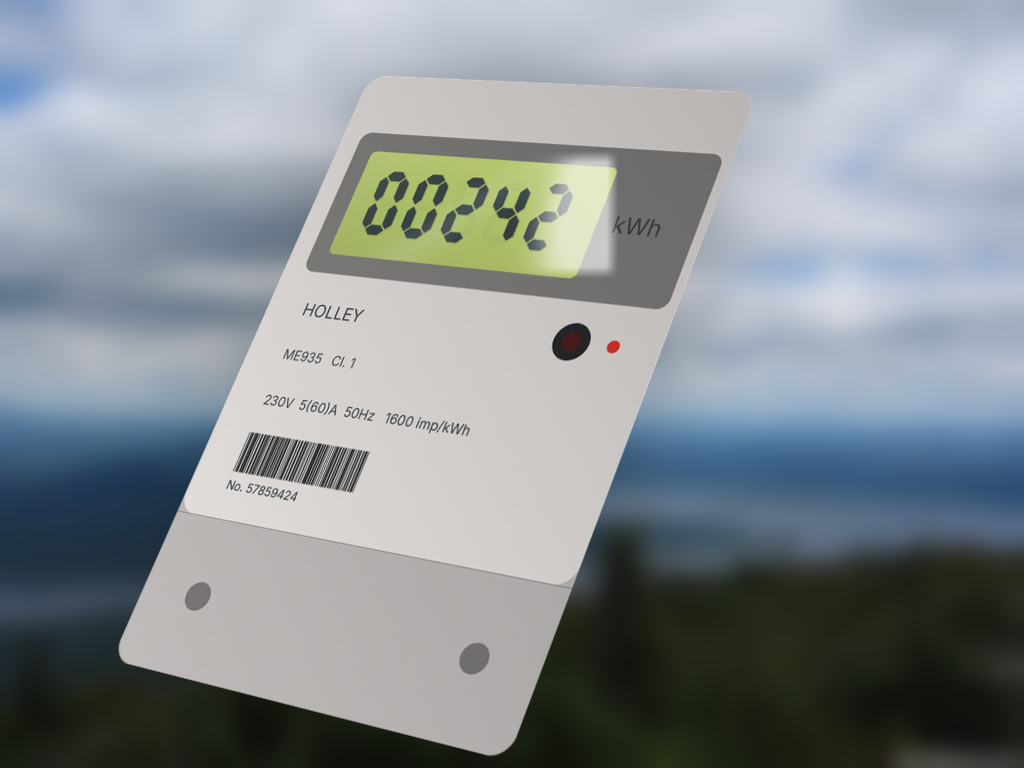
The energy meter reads 242 kWh
